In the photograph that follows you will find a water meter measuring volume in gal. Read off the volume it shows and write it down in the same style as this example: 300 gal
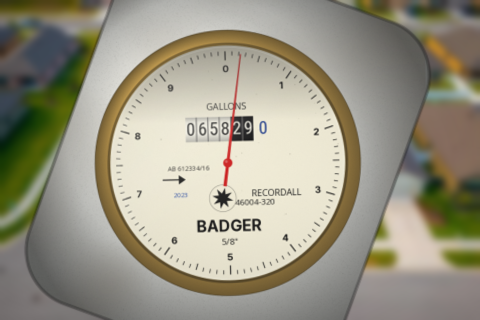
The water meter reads 658290.2 gal
